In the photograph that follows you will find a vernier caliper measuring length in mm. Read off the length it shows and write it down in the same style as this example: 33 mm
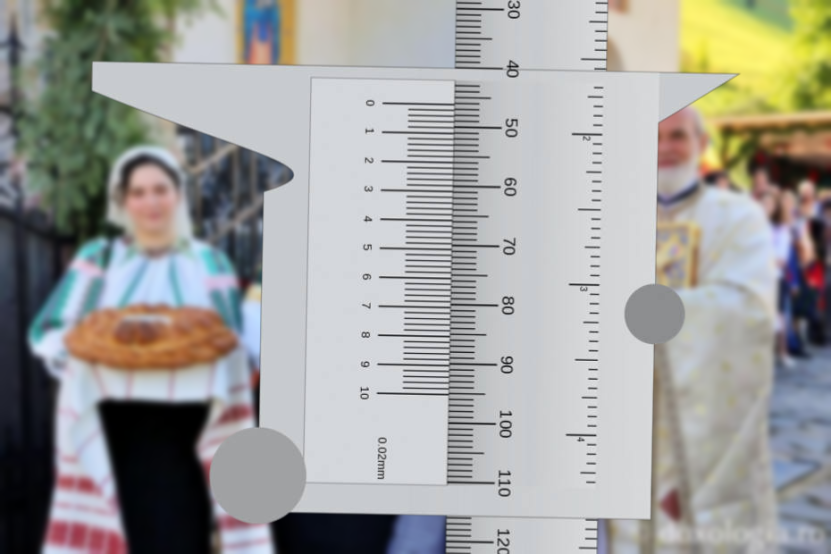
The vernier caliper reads 46.2 mm
